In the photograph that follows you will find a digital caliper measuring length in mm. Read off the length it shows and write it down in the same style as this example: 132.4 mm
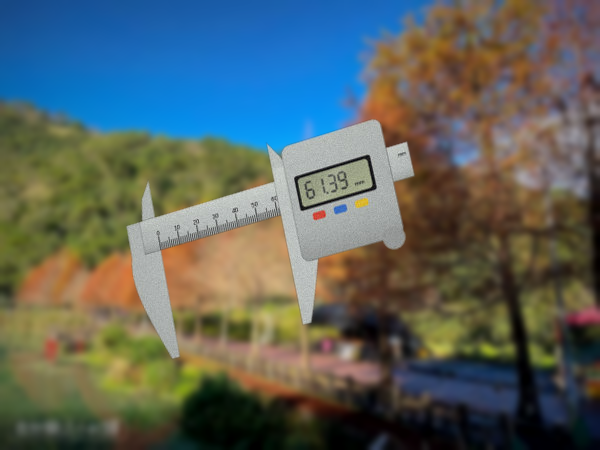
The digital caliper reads 61.39 mm
